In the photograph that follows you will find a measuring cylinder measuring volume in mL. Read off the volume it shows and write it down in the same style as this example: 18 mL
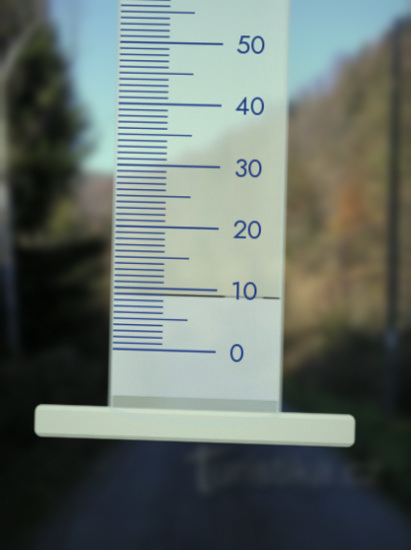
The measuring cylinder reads 9 mL
